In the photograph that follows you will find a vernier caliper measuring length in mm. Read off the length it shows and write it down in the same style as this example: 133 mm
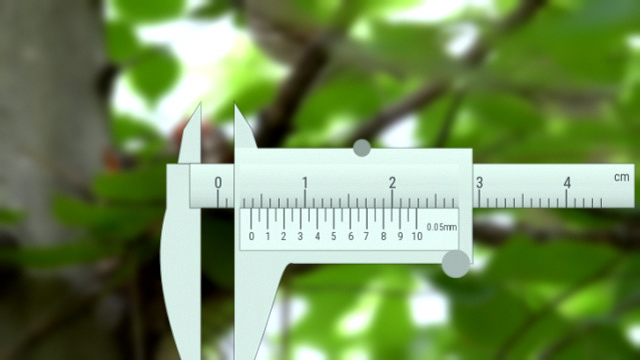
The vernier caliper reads 3.8 mm
